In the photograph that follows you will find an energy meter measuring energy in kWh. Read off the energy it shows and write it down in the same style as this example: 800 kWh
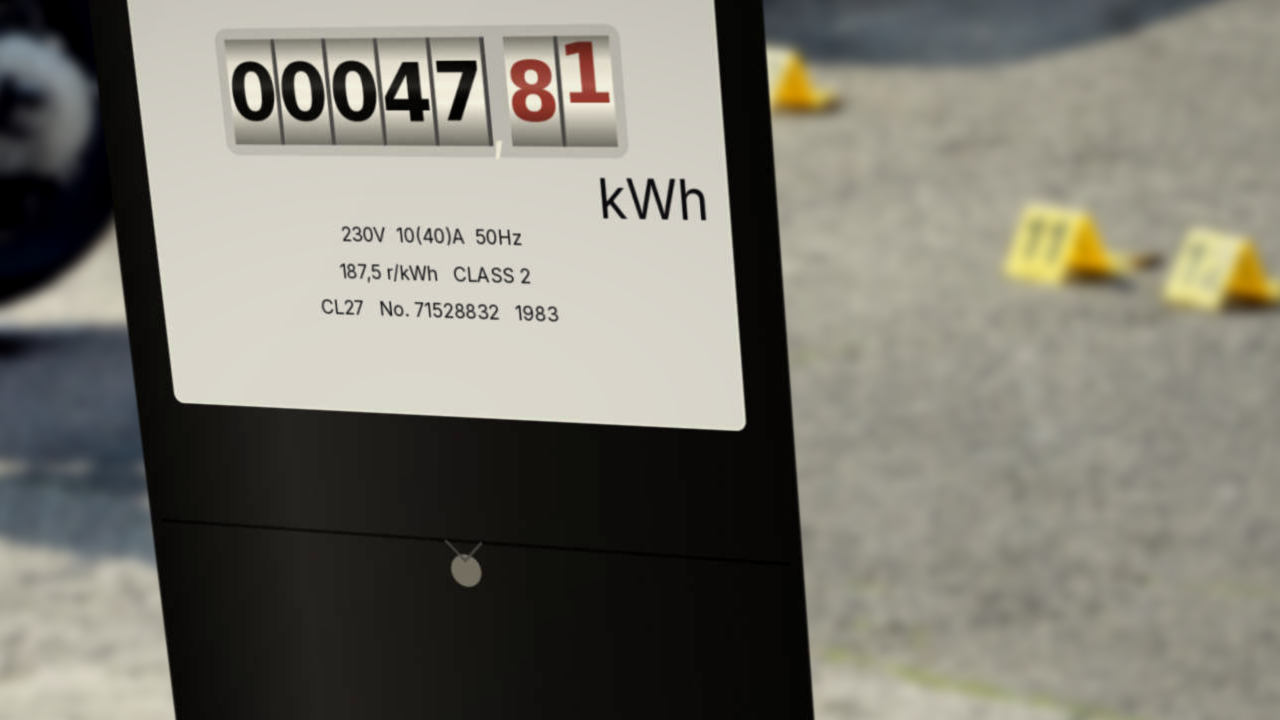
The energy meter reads 47.81 kWh
